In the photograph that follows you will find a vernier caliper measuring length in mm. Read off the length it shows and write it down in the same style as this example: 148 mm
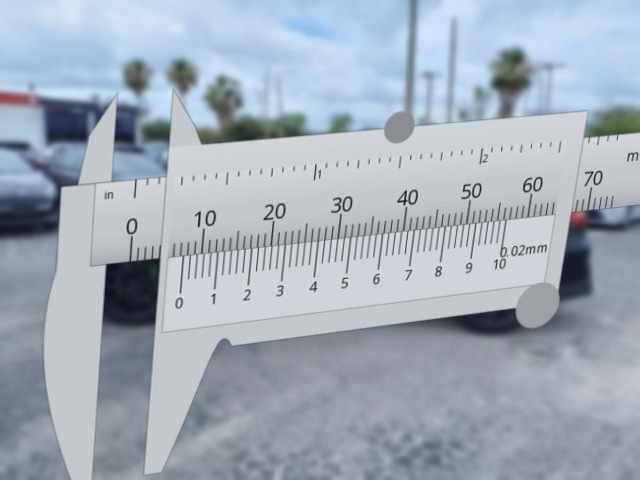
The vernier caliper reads 7.4 mm
